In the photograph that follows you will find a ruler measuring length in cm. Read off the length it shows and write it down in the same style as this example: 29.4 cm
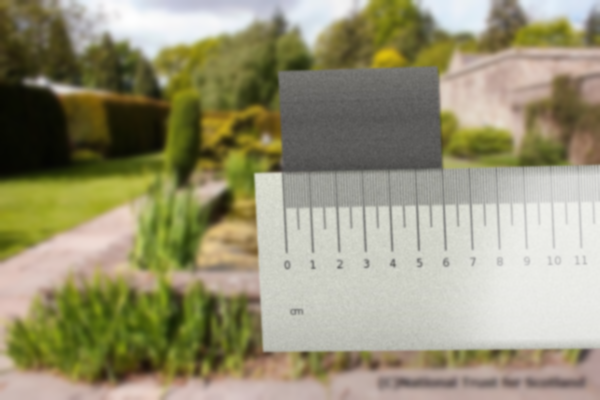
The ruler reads 6 cm
